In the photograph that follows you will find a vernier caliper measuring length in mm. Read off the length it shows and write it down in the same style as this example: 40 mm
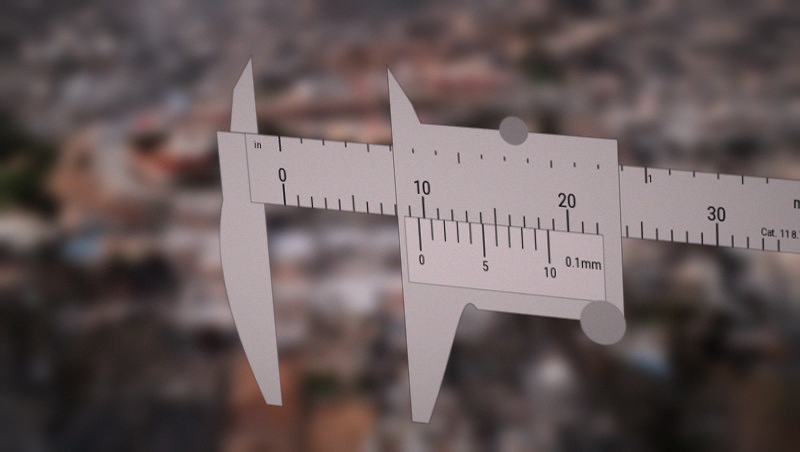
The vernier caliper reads 9.6 mm
